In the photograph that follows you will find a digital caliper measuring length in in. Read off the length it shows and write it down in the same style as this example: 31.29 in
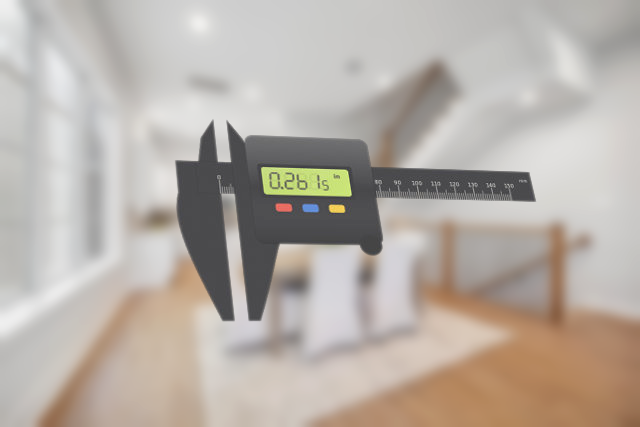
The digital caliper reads 0.2615 in
